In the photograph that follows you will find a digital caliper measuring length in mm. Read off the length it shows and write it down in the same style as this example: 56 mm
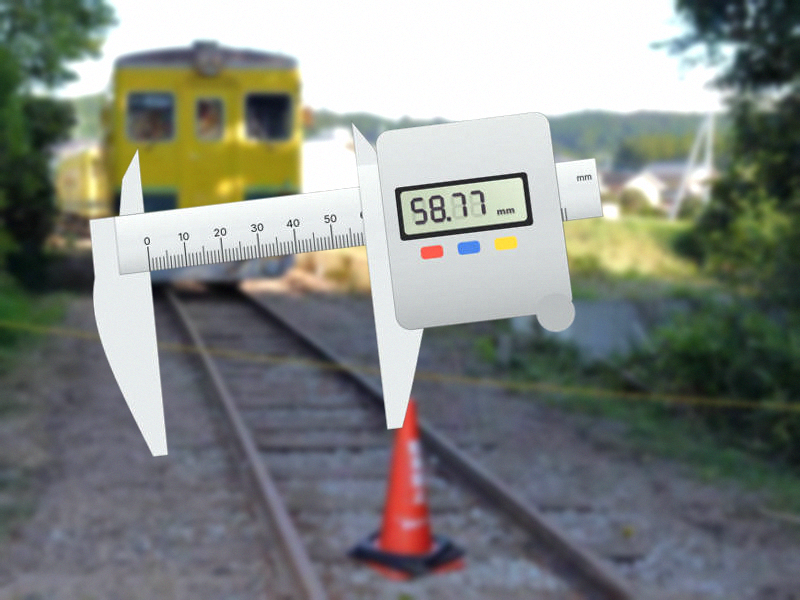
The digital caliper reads 58.77 mm
